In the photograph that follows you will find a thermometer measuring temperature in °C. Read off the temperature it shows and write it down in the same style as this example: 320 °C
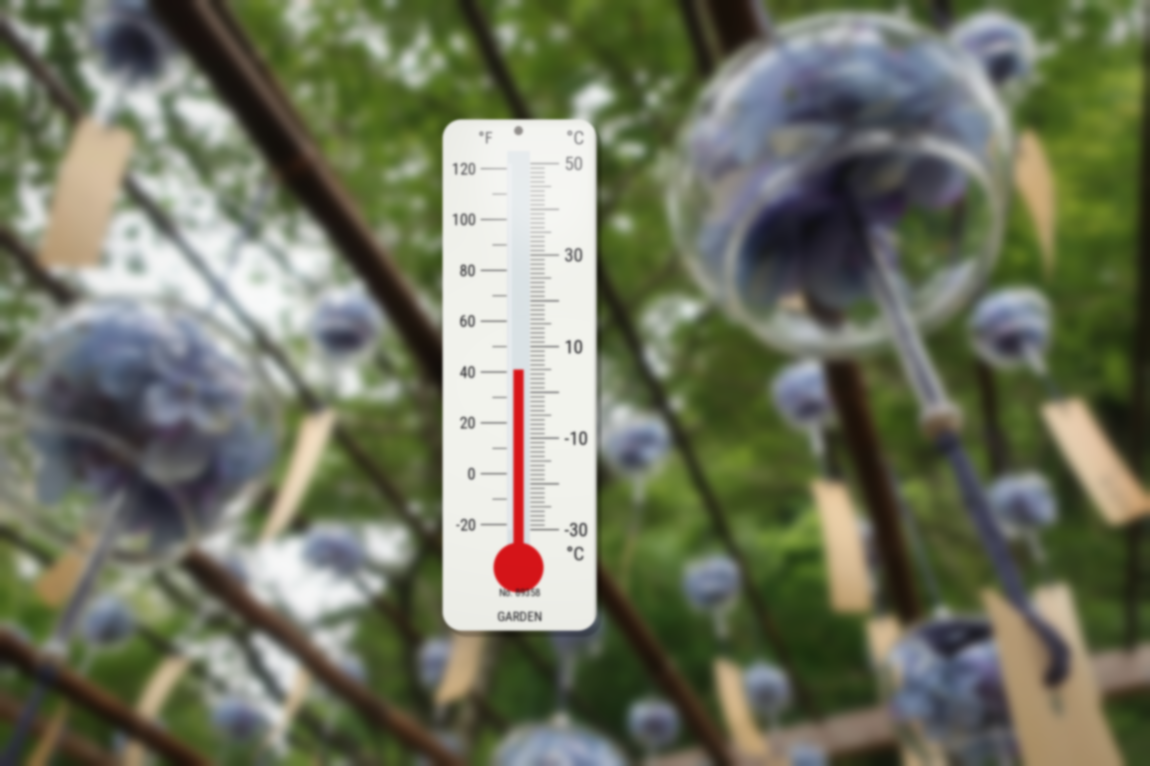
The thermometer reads 5 °C
